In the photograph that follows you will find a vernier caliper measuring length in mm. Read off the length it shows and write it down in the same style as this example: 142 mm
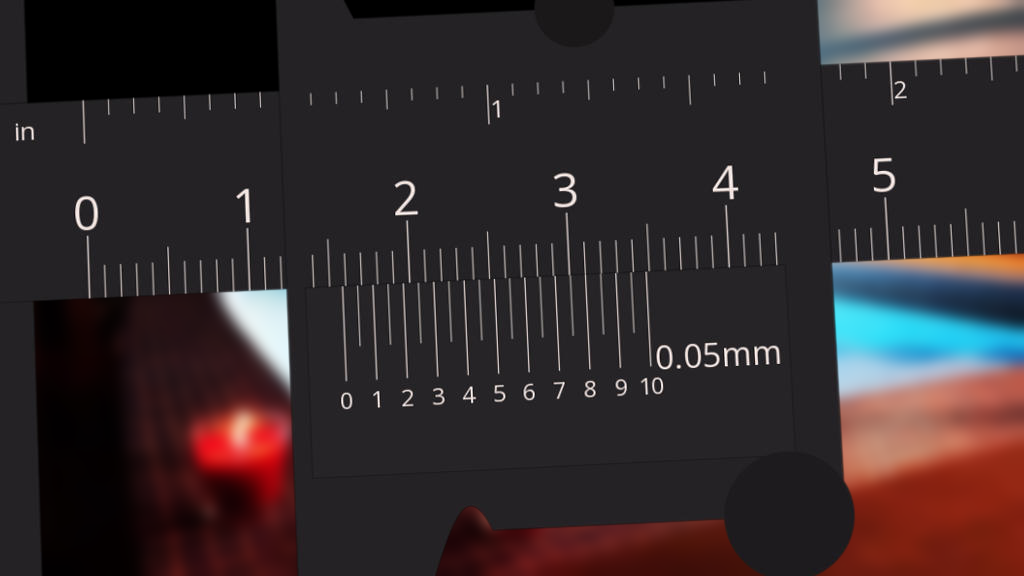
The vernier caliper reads 15.8 mm
